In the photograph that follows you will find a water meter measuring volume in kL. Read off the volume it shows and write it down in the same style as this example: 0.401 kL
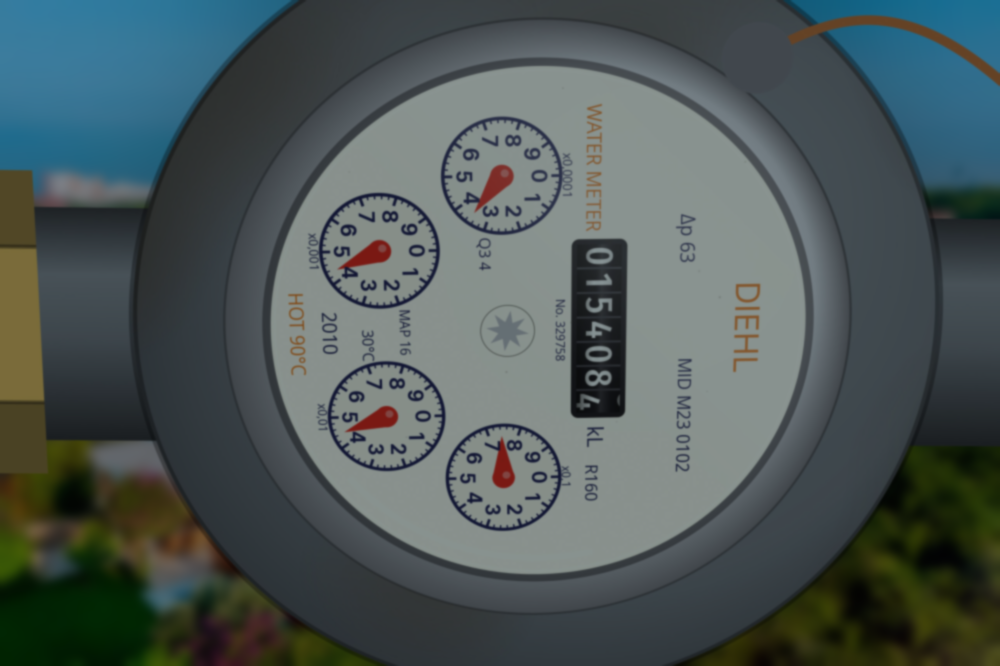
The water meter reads 154083.7443 kL
